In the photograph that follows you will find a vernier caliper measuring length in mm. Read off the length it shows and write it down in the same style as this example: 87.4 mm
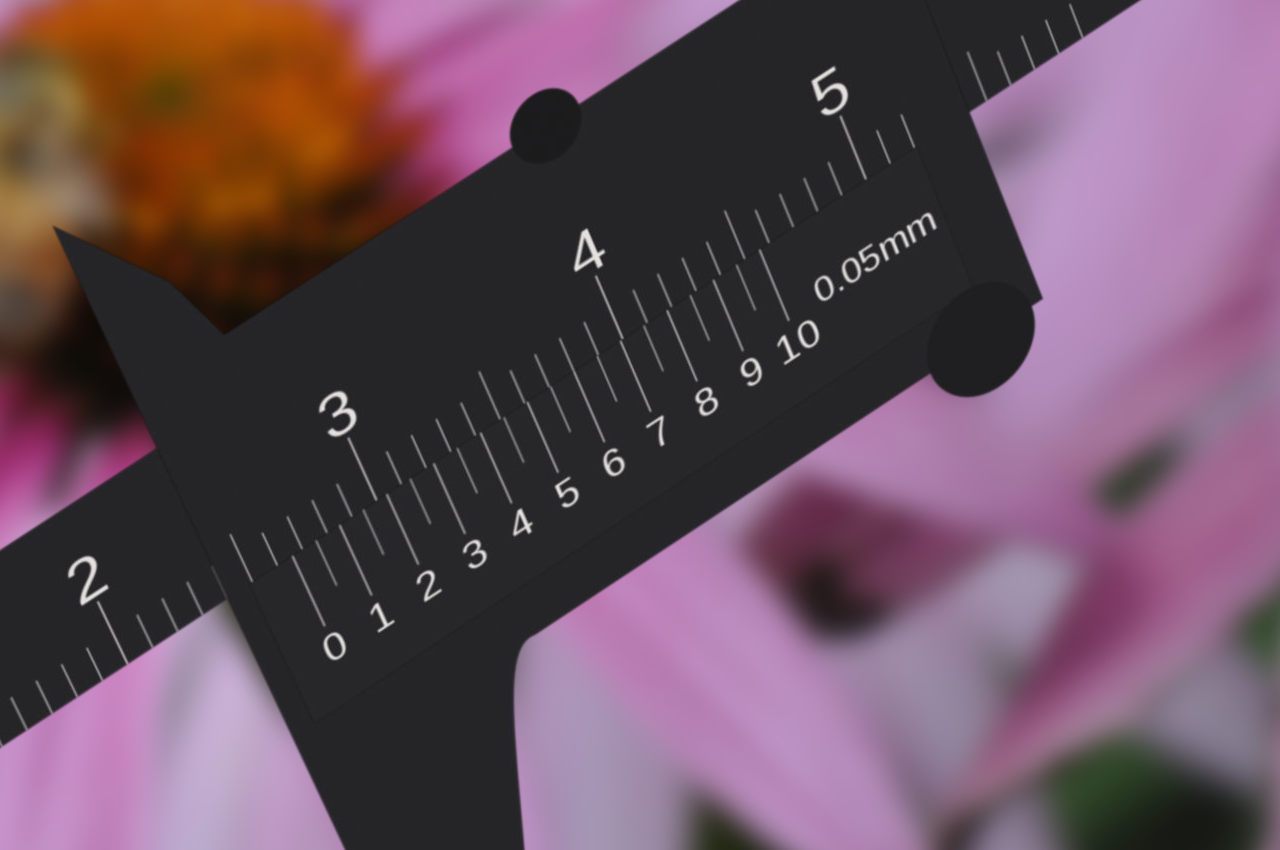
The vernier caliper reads 26.60 mm
